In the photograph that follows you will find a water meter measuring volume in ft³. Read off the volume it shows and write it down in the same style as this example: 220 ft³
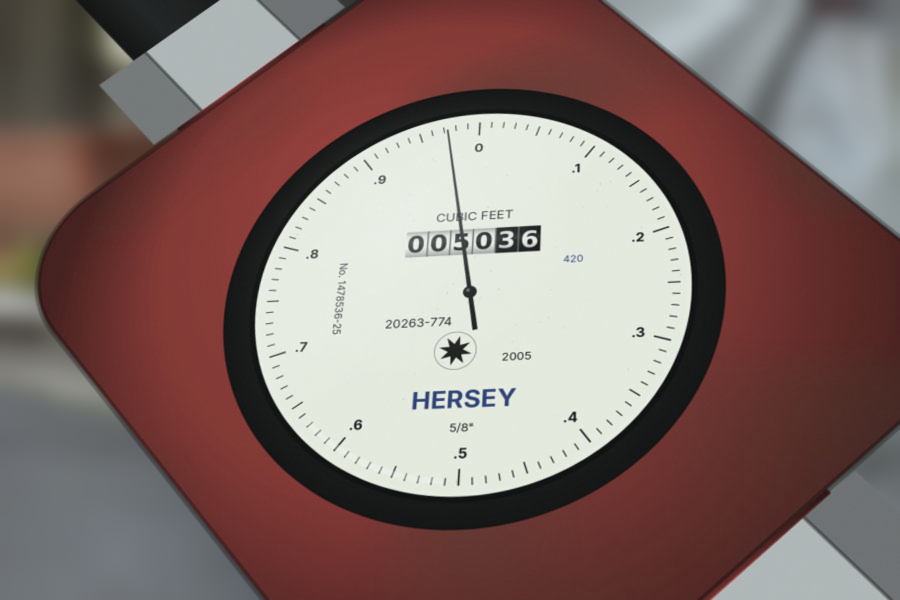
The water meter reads 5035.97 ft³
